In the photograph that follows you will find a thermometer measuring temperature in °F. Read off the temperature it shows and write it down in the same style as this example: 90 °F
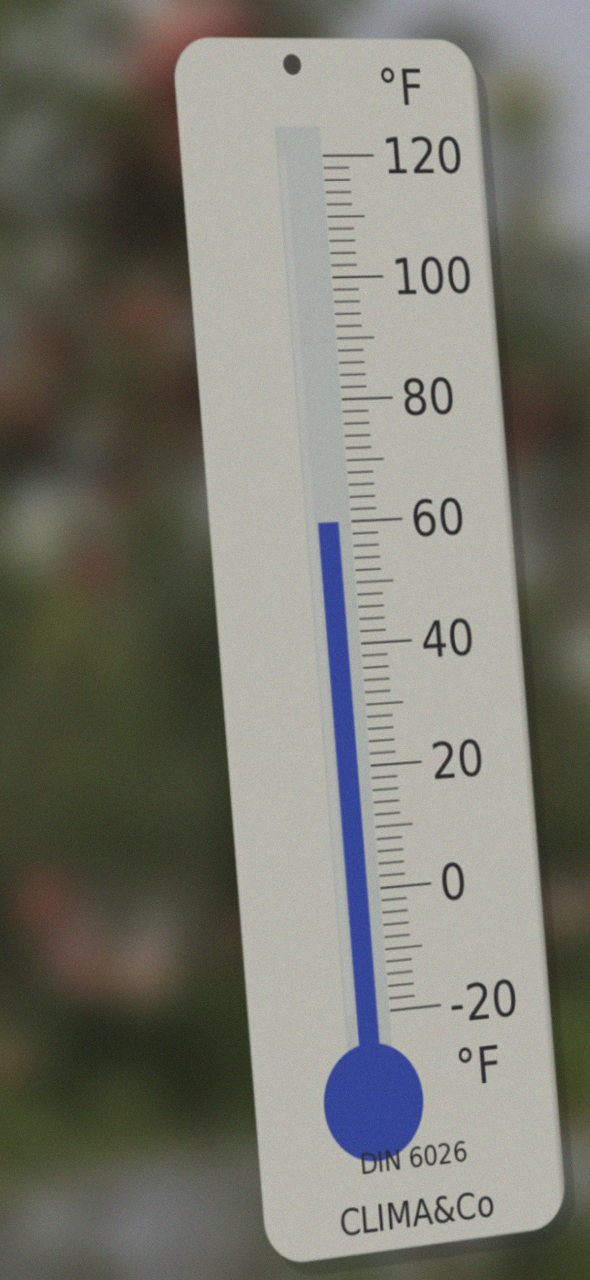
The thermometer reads 60 °F
